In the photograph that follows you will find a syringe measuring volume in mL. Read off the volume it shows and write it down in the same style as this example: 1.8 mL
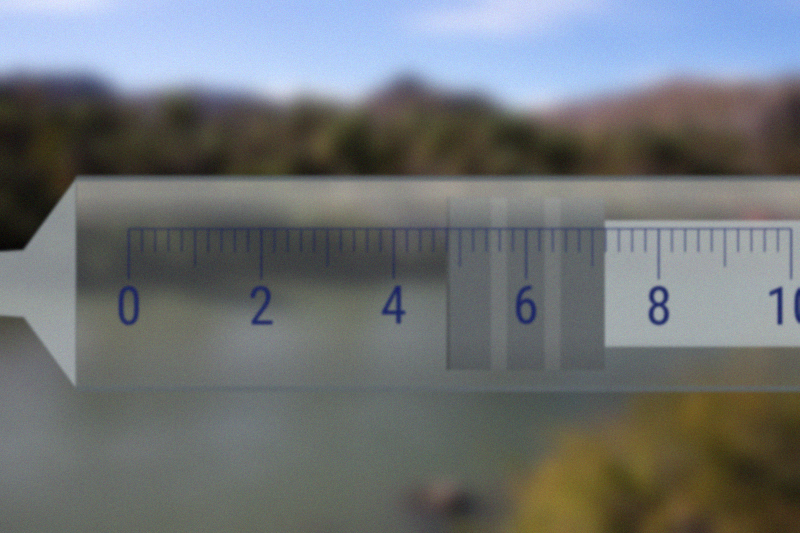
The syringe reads 4.8 mL
